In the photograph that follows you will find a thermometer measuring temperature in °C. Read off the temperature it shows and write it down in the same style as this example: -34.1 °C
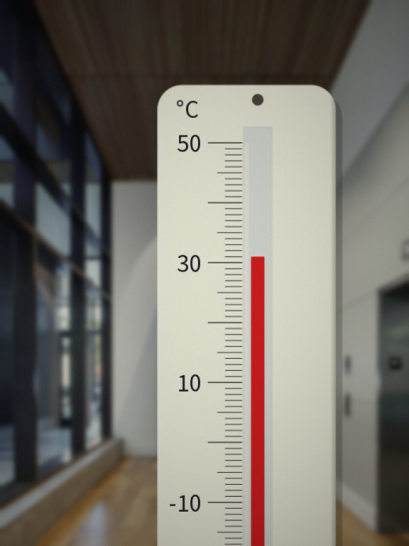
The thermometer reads 31 °C
